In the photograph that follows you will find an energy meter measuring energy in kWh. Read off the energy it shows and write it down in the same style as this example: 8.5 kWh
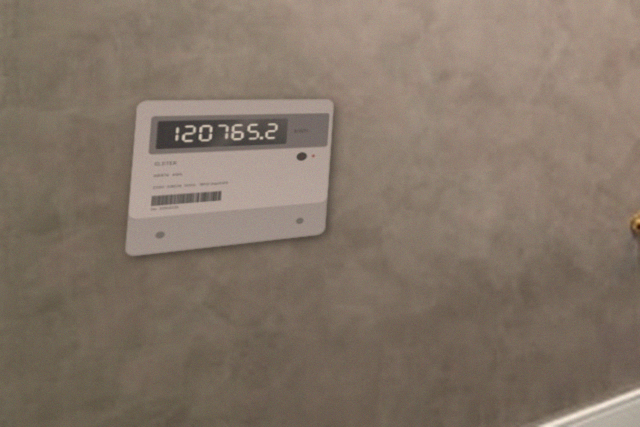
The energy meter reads 120765.2 kWh
